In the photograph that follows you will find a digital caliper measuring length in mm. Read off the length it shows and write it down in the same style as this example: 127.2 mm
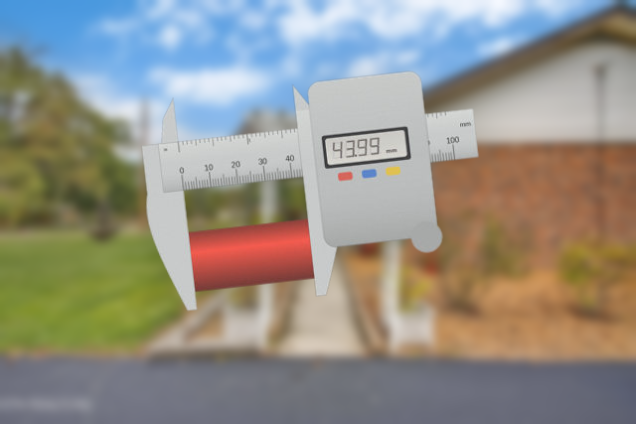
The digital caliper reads 43.99 mm
